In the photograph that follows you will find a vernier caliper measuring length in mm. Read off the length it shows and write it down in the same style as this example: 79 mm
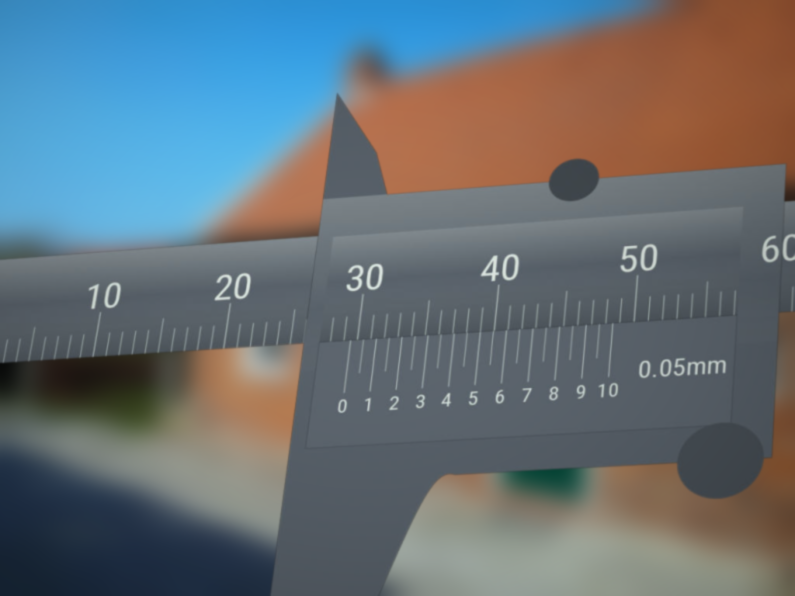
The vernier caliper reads 29.5 mm
